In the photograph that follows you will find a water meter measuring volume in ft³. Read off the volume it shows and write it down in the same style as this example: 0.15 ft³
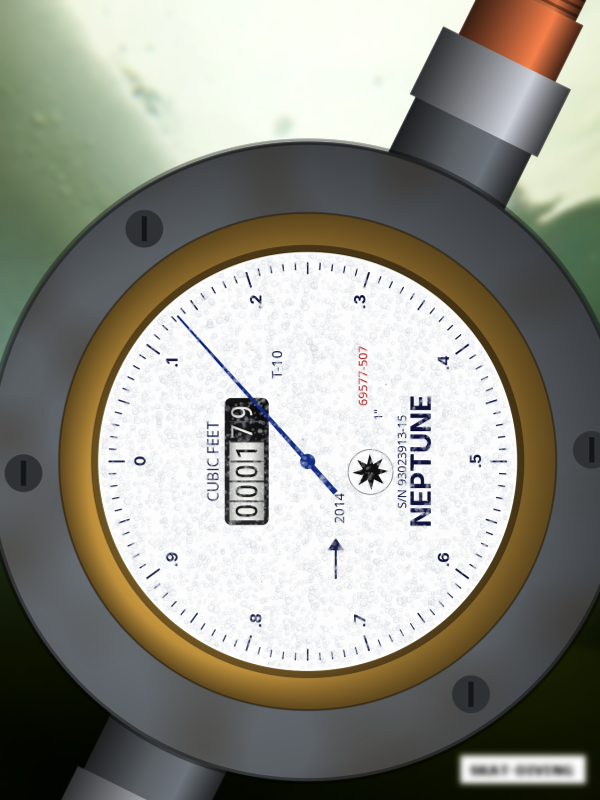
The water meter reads 179.13 ft³
